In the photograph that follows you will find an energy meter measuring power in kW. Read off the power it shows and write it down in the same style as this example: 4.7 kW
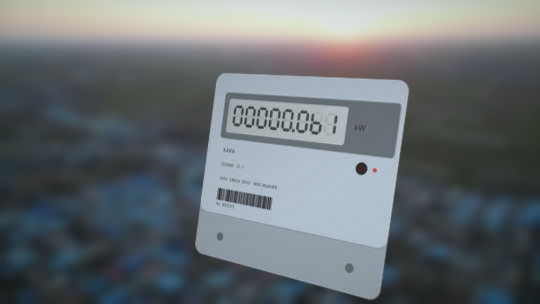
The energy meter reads 0.061 kW
